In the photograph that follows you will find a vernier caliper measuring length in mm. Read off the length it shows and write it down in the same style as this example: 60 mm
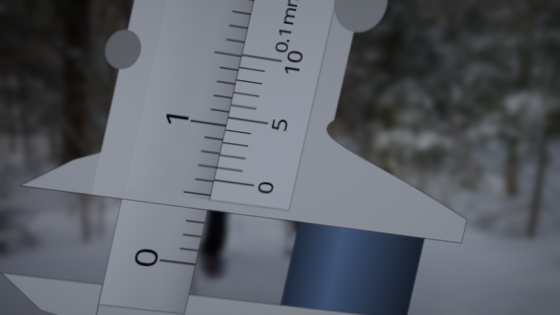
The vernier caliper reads 6.1 mm
